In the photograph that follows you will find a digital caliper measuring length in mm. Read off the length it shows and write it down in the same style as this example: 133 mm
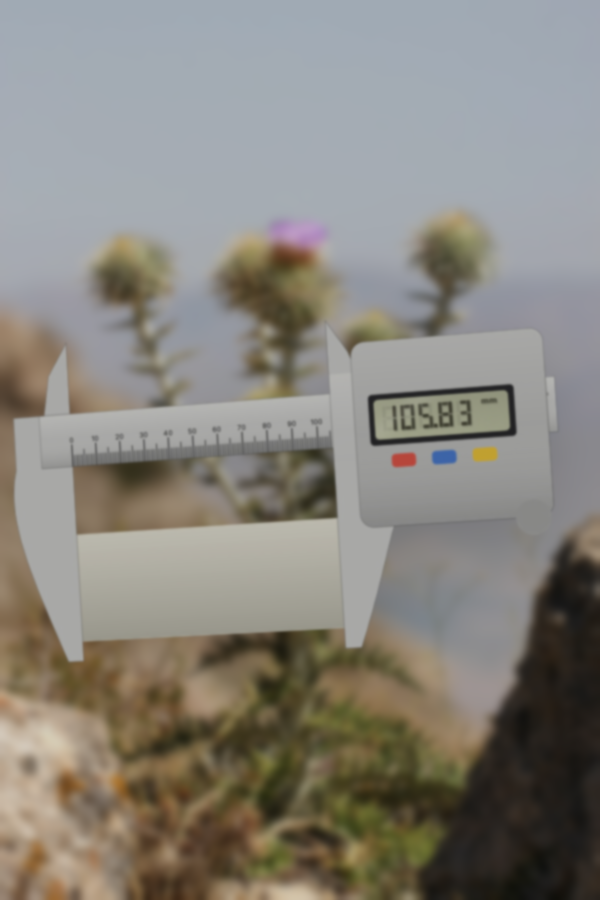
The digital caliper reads 105.83 mm
